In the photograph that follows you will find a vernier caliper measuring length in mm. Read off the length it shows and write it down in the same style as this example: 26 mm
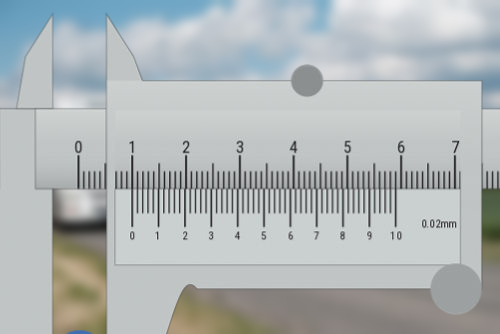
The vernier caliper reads 10.0 mm
